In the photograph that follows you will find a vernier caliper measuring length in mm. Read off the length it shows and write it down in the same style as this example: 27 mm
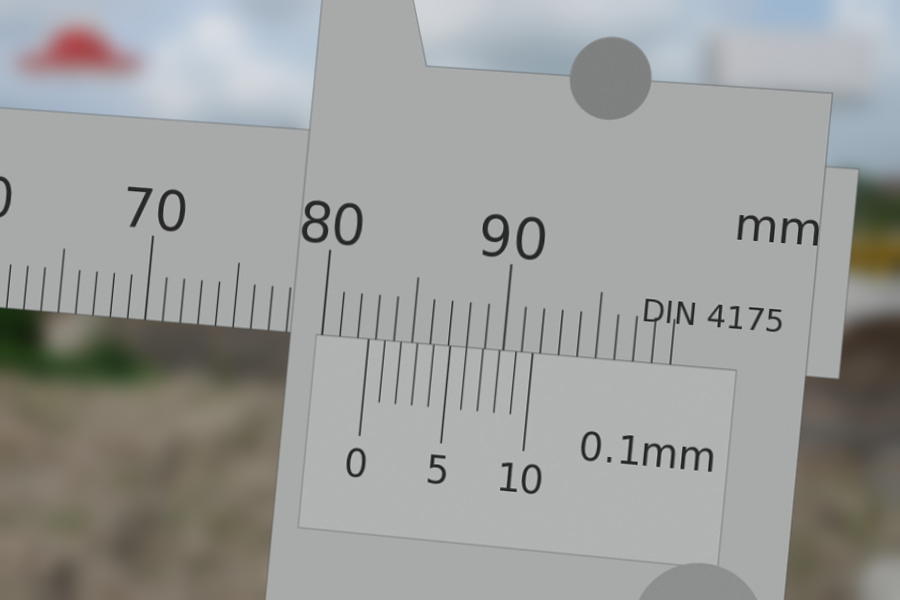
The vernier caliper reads 82.6 mm
